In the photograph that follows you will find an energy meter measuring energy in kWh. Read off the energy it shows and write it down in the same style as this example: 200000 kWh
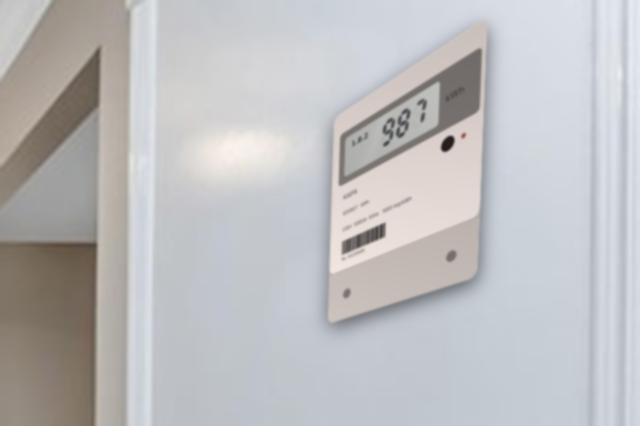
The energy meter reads 987 kWh
